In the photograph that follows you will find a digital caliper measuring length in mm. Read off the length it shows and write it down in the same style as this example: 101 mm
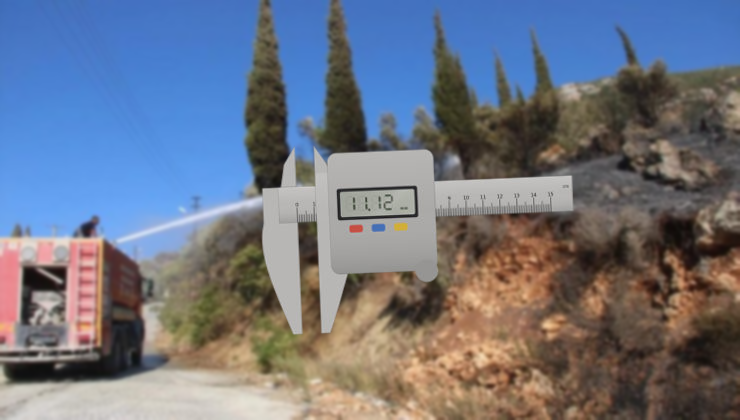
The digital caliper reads 11.12 mm
